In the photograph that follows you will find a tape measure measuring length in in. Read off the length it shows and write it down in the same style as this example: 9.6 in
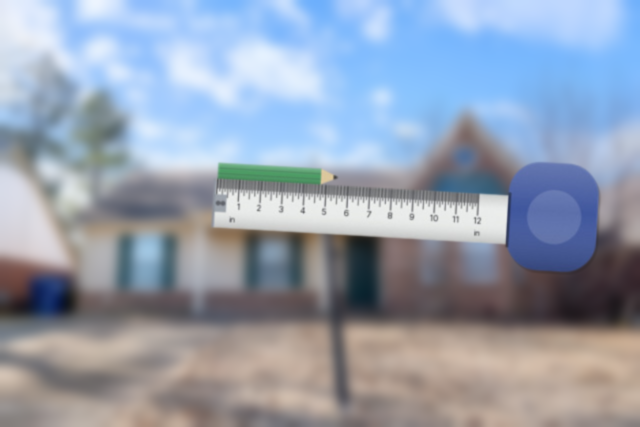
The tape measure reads 5.5 in
